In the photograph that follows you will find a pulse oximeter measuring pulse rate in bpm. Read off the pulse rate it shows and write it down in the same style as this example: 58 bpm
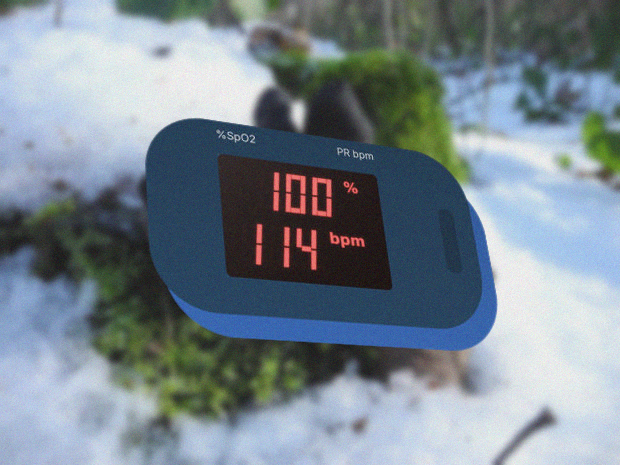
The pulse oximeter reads 114 bpm
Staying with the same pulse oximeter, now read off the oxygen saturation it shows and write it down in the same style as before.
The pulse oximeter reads 100 %
